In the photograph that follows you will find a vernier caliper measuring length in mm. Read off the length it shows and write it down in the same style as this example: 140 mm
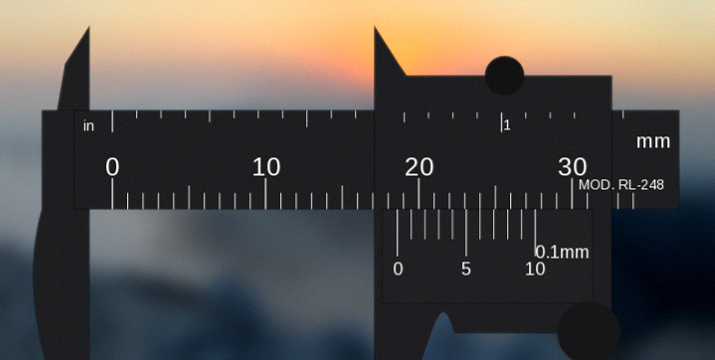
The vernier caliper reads 18.6 mm
